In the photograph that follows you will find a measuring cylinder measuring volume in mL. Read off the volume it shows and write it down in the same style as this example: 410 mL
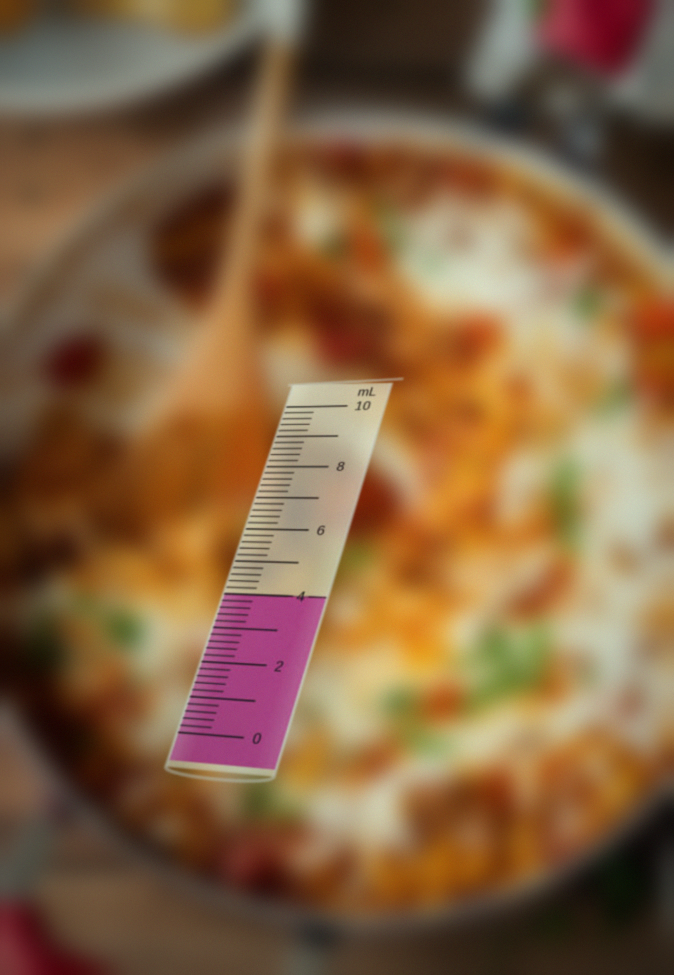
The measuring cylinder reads 4 mL
